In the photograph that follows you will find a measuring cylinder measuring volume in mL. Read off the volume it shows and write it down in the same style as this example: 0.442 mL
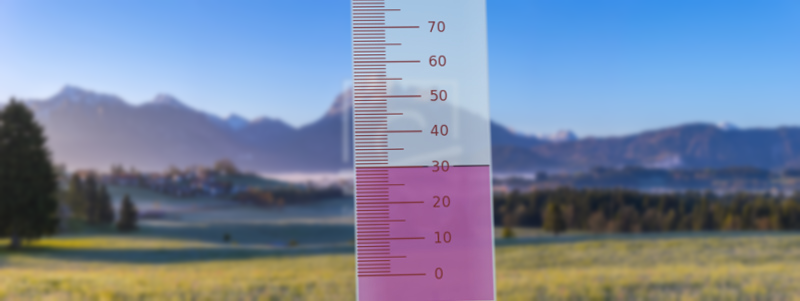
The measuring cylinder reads 30 mL
